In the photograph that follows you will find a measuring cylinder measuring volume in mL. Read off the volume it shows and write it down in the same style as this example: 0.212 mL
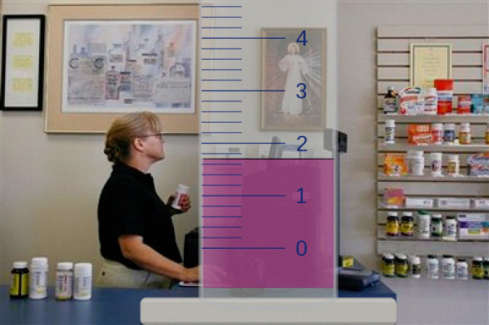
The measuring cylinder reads 1.7 mL
